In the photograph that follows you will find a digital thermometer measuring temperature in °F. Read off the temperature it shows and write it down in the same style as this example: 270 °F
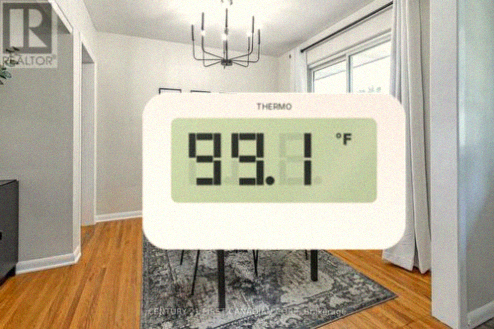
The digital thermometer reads 99.1 °F
